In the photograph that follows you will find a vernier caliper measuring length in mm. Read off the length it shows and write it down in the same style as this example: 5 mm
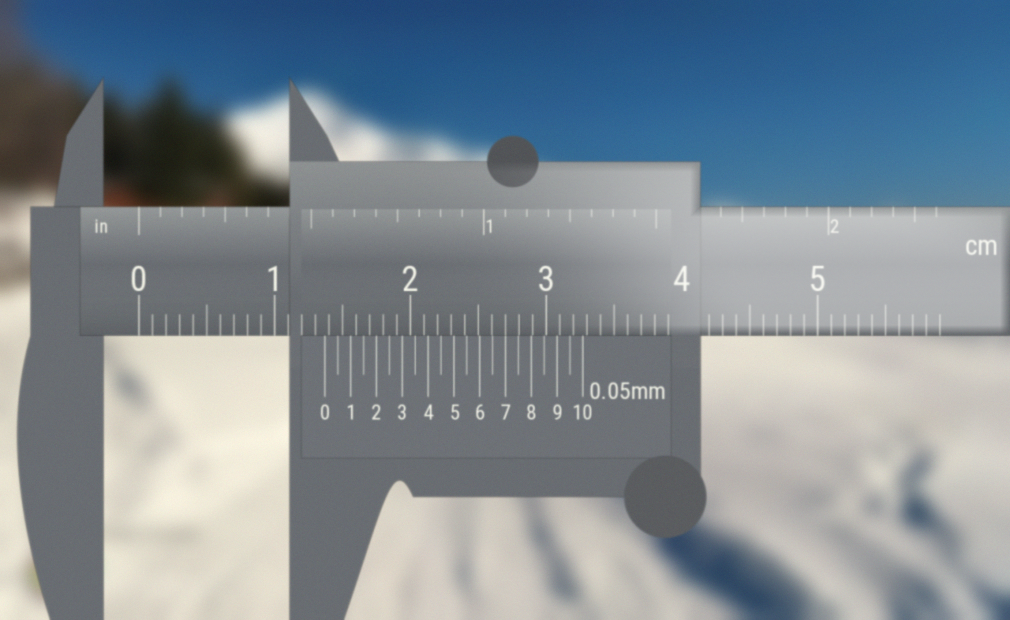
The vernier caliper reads 13.7 mm
